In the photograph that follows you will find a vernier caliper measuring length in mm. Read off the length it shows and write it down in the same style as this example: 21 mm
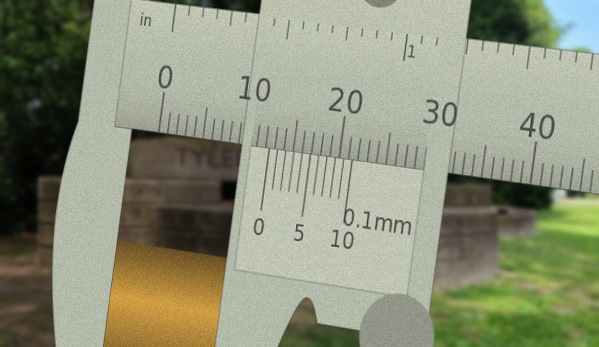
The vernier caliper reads 12.4 mm
